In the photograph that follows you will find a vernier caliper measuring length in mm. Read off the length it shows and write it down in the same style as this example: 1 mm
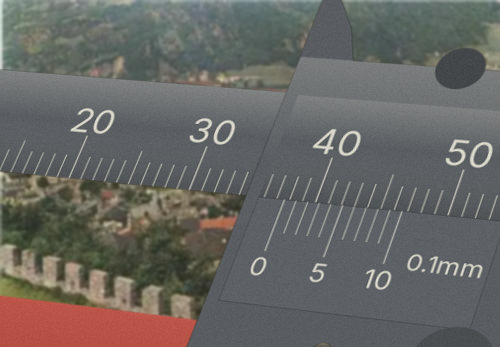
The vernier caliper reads 37.6 mm
